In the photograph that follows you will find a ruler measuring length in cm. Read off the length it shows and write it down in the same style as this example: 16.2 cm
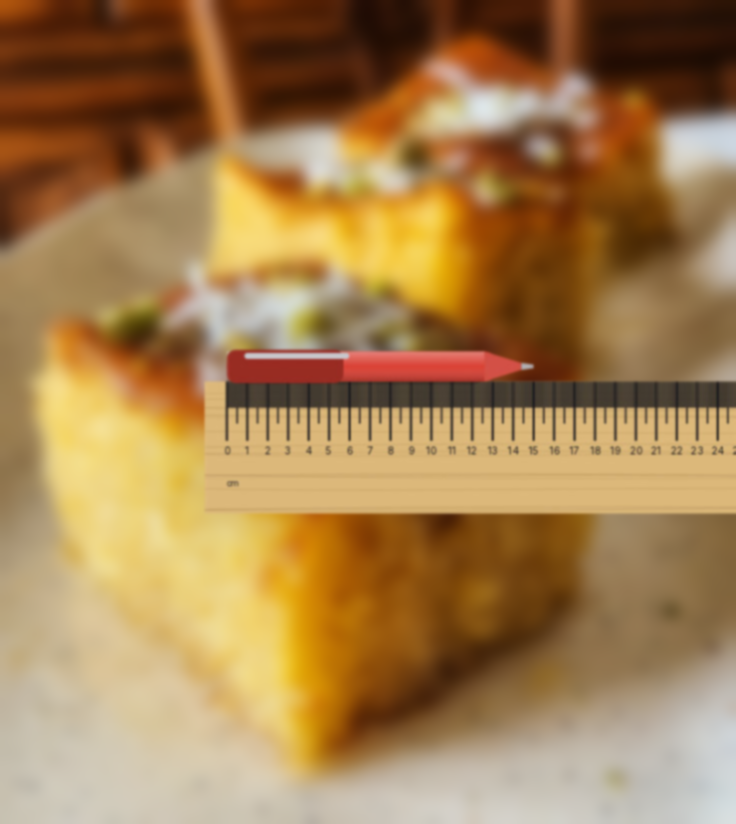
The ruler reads 15 cm
